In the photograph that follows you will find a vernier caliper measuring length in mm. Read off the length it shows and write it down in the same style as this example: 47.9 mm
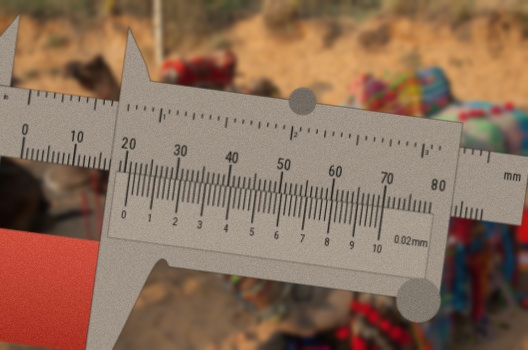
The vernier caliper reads 21.0 mm
